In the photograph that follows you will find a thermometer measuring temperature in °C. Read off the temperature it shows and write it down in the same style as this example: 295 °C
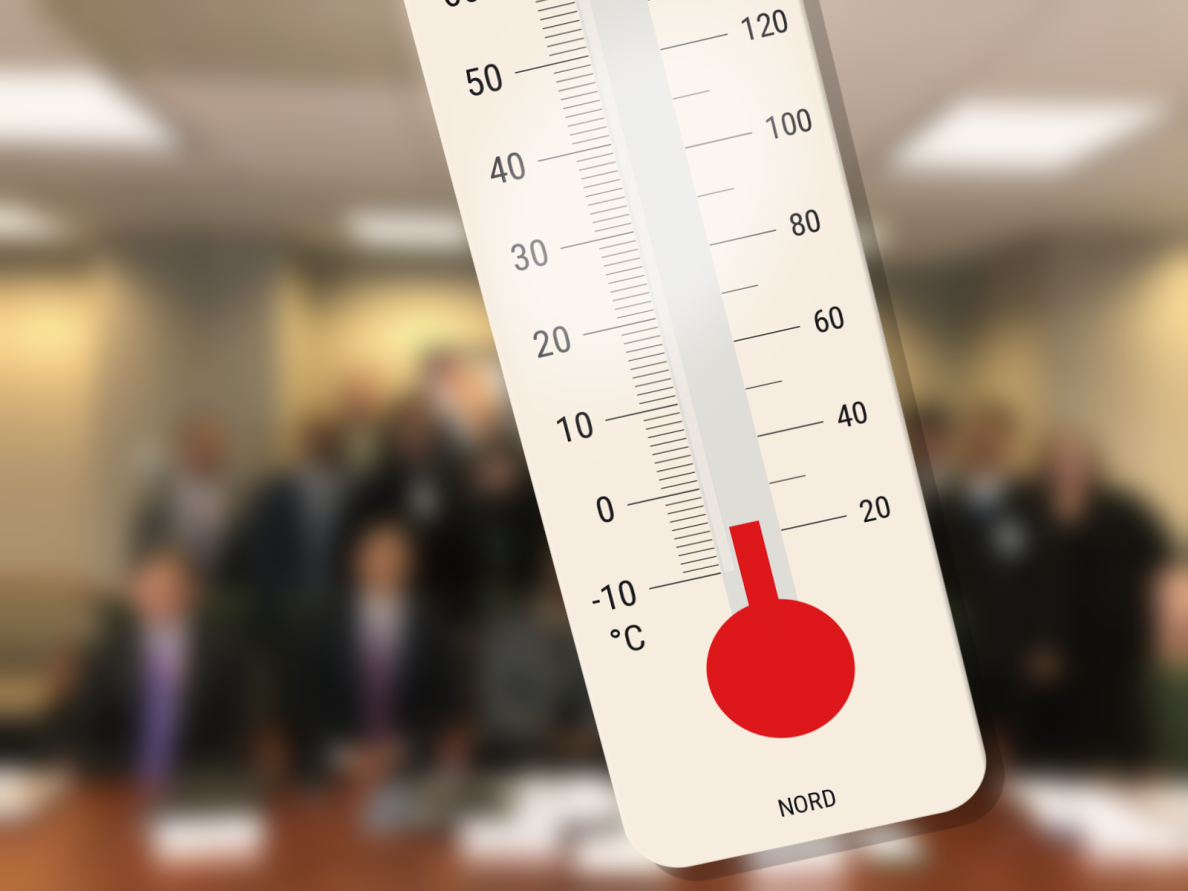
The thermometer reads -5 °C
